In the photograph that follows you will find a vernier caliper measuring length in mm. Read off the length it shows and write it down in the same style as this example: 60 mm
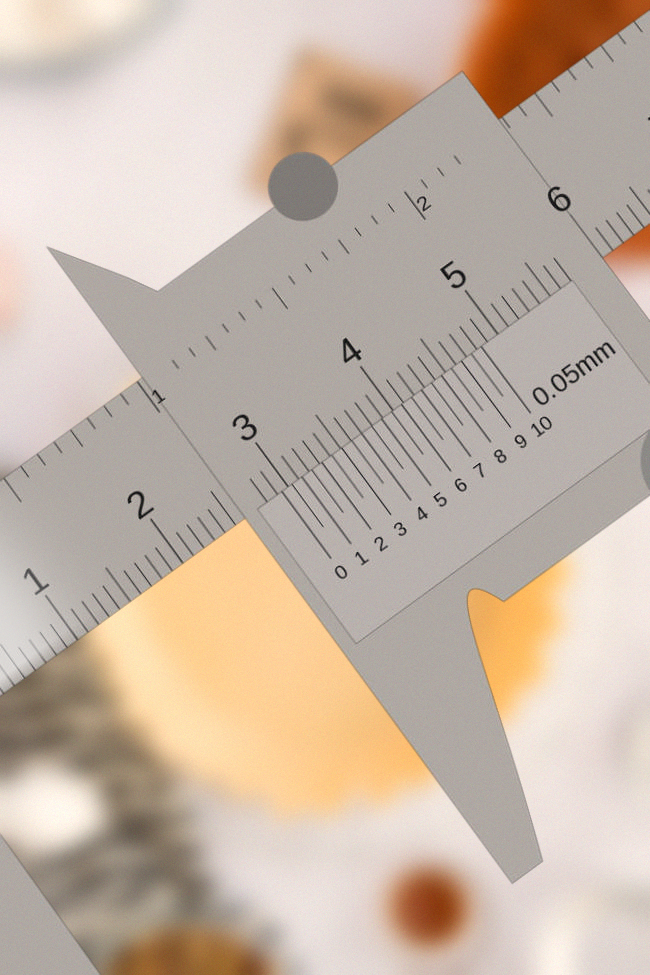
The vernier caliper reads 29.4 mm
